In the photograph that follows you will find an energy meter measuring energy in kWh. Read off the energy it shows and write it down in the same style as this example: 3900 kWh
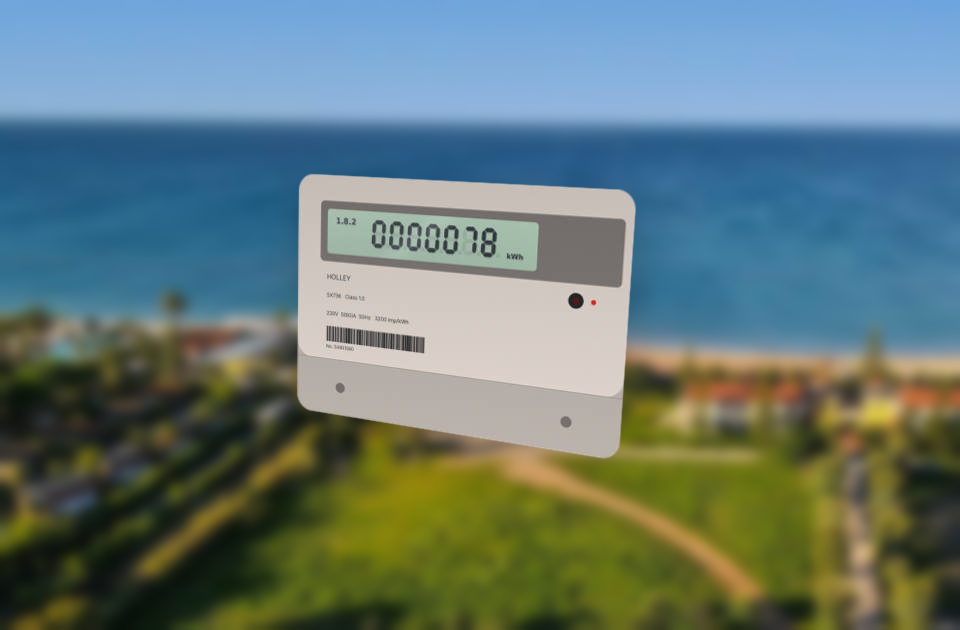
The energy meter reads 78 kWh
